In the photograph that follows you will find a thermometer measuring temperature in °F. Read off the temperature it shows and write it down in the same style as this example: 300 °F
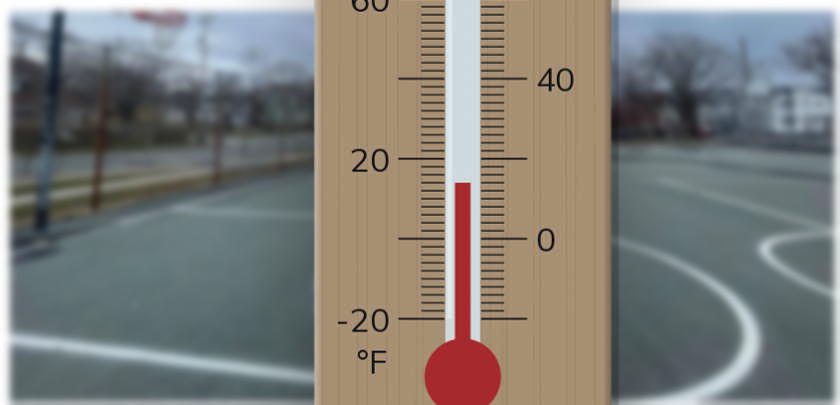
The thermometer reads 14 °F
